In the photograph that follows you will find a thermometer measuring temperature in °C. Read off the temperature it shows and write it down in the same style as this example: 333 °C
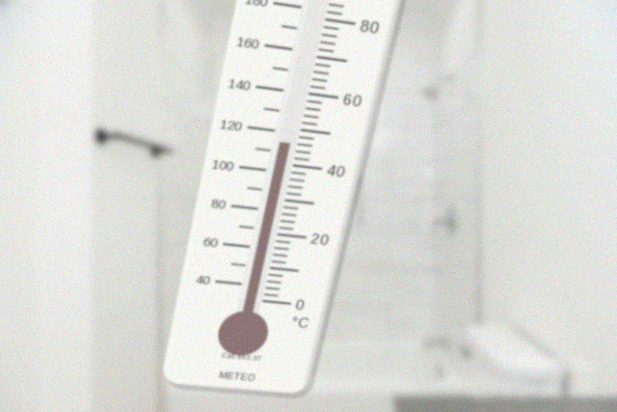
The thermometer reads 46 °C
